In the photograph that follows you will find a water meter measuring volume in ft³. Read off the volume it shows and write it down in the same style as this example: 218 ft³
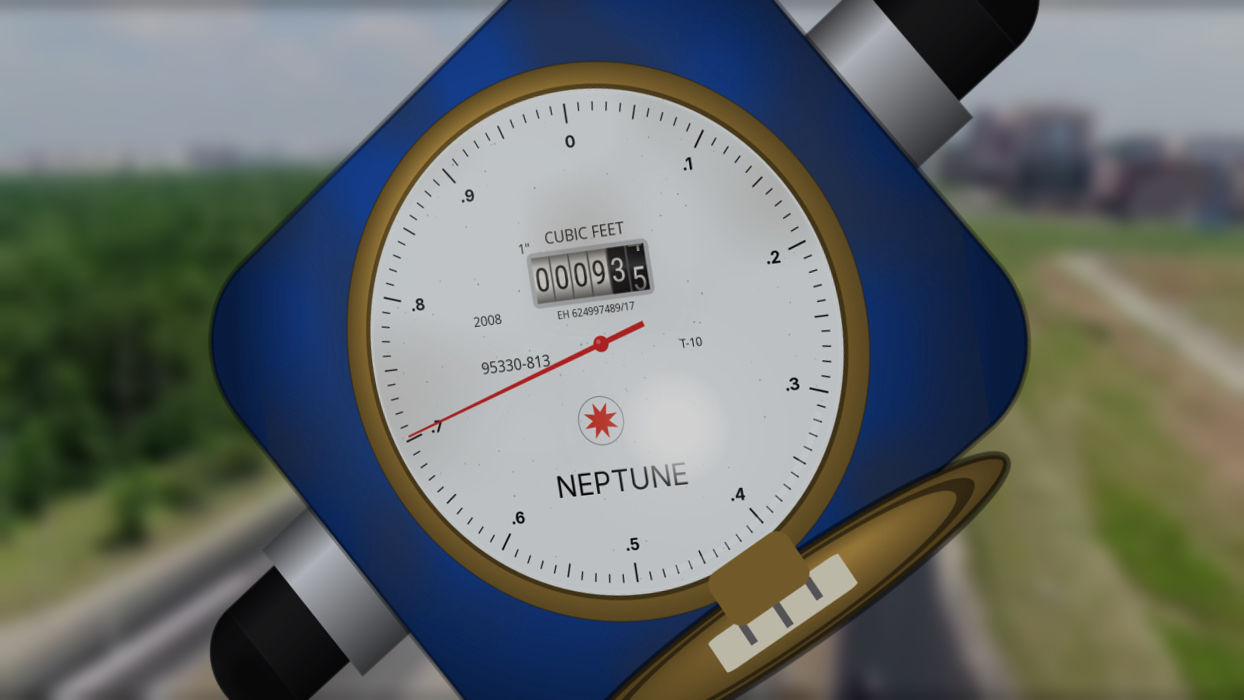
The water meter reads 934.70 ft³
